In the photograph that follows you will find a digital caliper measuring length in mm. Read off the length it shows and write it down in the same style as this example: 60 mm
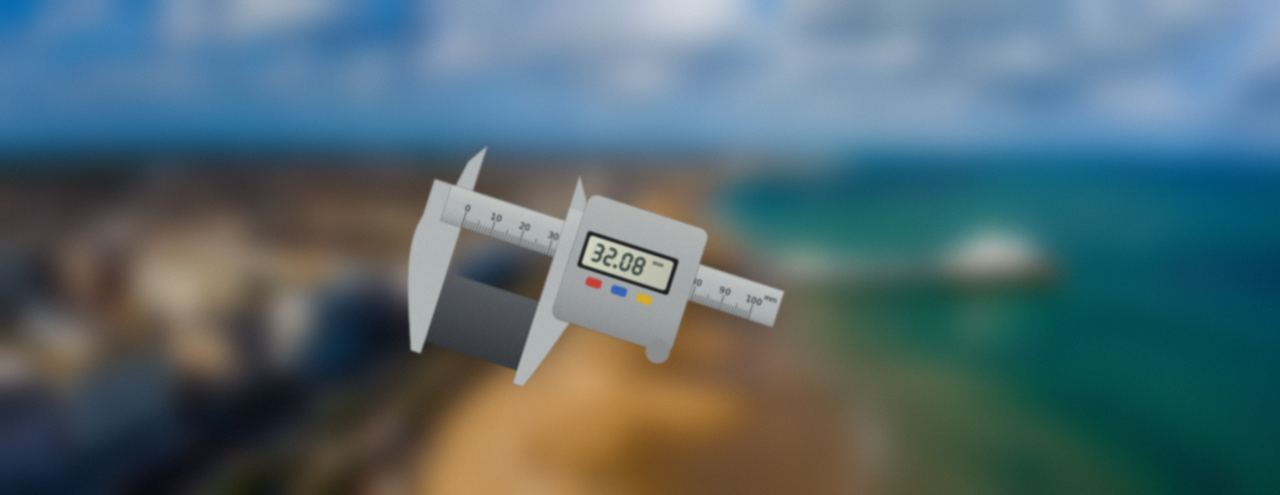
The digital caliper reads 32.08 mm
